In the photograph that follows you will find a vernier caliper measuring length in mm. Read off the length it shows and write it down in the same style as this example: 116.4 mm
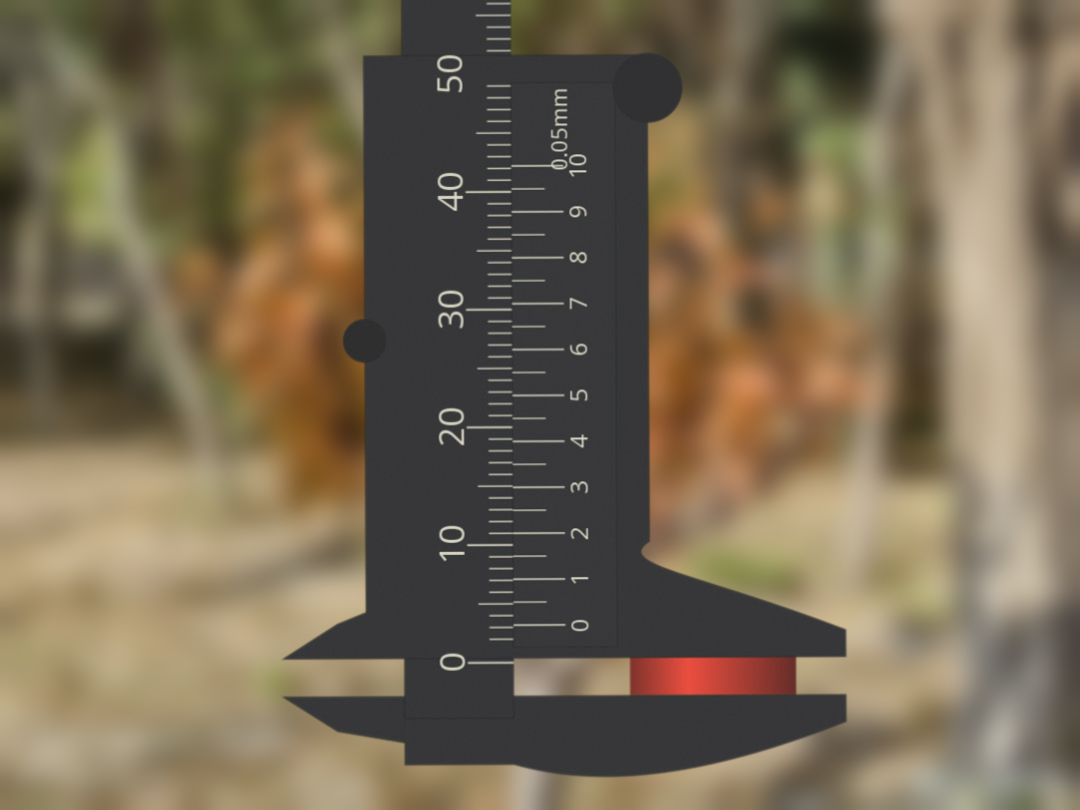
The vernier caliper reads 3.2 mm
